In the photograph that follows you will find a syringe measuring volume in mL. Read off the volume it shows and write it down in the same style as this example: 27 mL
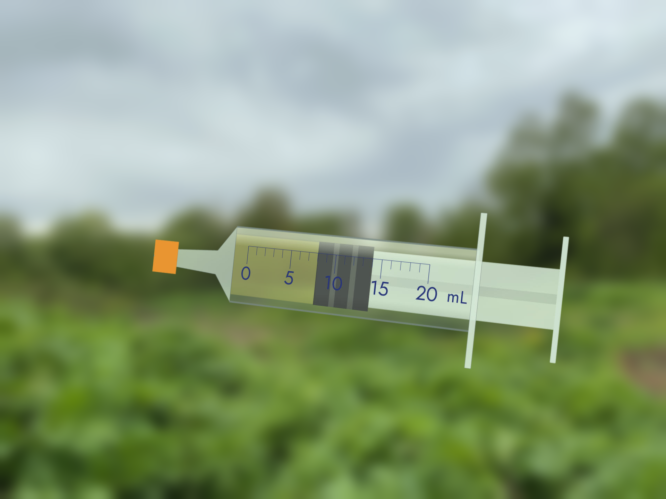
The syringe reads 8 mL
